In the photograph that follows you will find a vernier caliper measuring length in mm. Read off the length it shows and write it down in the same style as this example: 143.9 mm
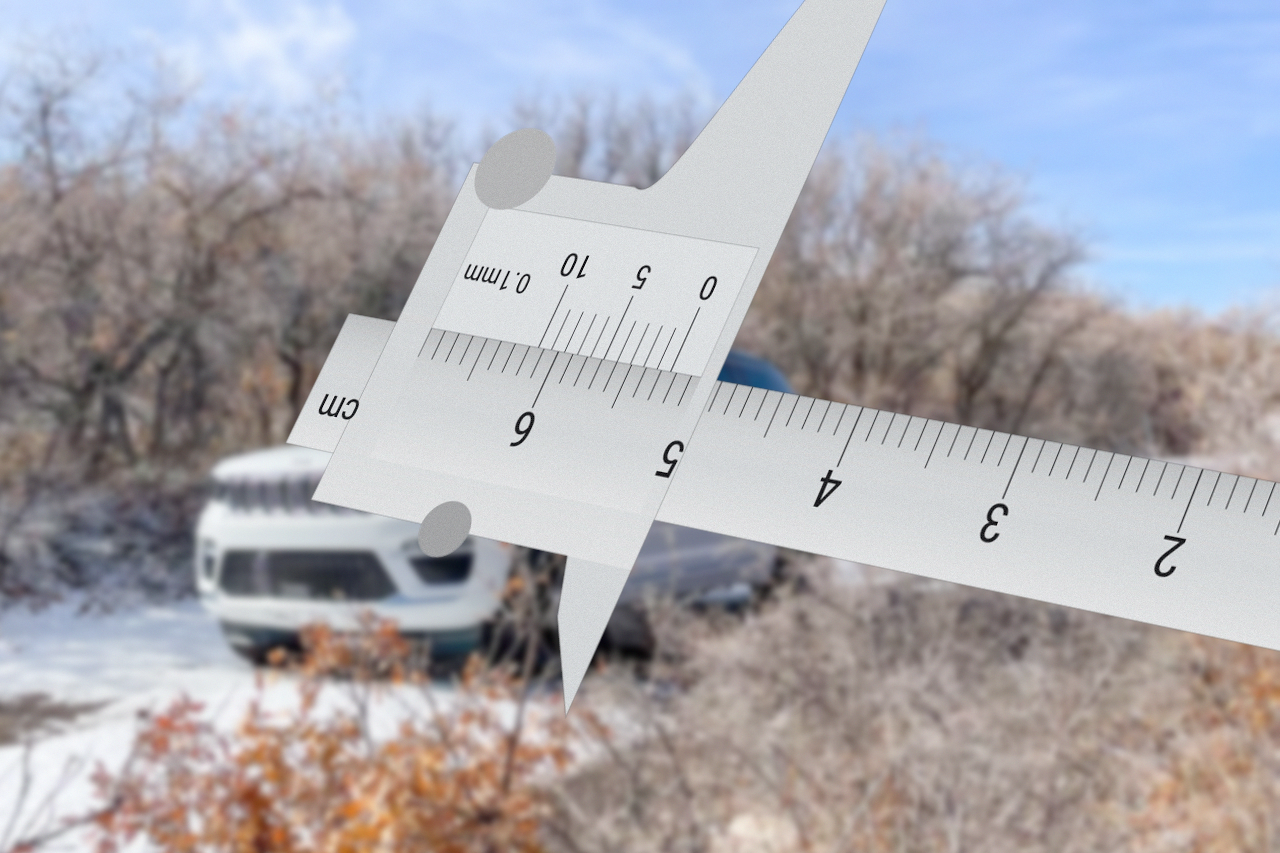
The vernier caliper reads 52.4 mm
